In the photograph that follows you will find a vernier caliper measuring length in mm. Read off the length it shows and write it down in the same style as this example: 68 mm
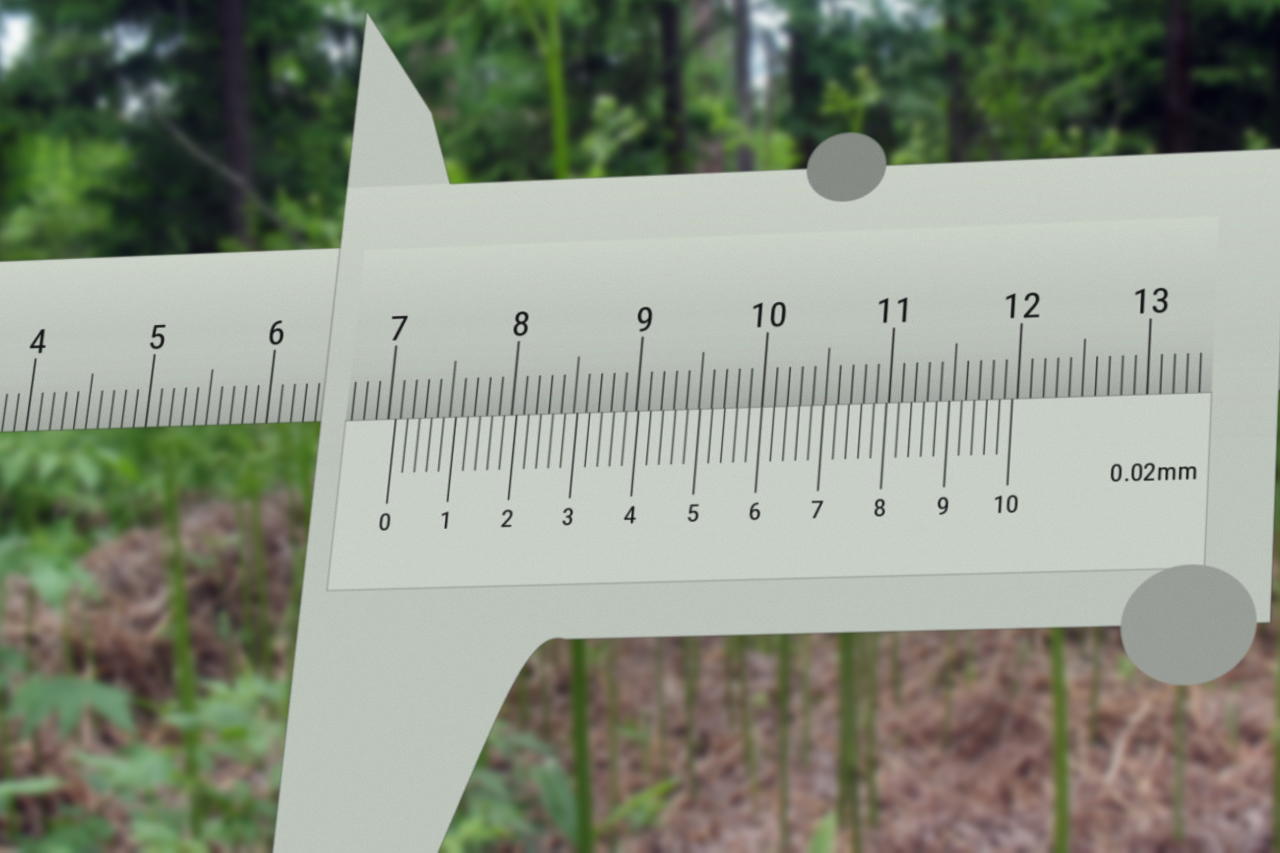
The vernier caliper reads 70.6 mm
